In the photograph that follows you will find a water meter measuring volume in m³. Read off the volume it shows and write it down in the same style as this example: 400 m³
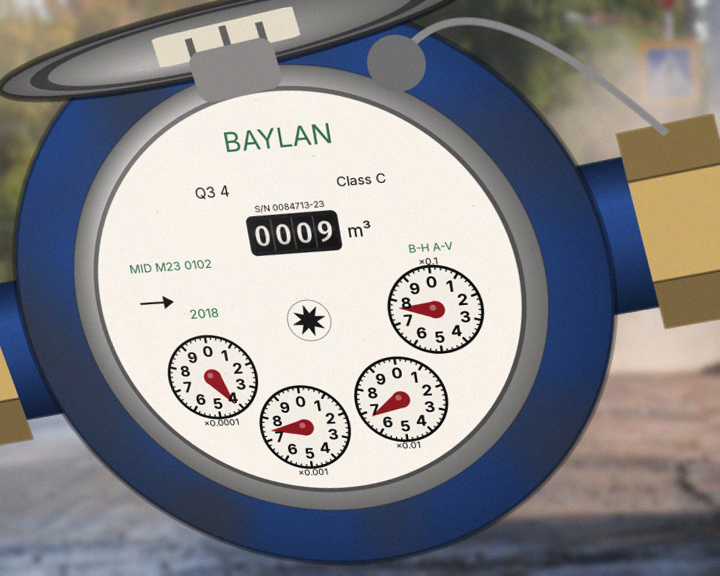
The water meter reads 9.7674 m³
